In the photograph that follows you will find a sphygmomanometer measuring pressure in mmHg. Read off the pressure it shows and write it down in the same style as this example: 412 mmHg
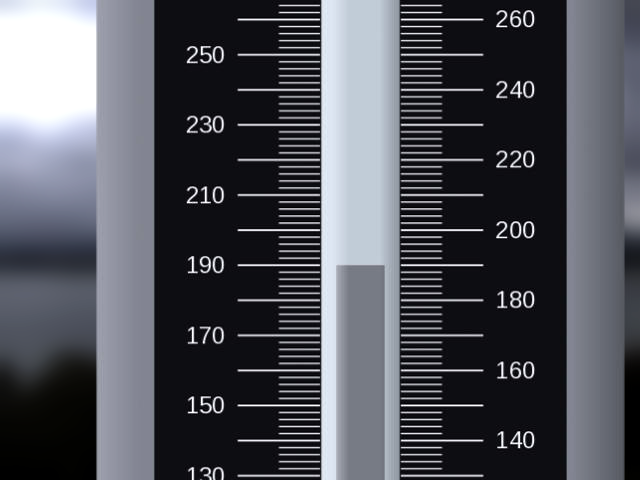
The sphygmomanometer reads 190 mmHg
